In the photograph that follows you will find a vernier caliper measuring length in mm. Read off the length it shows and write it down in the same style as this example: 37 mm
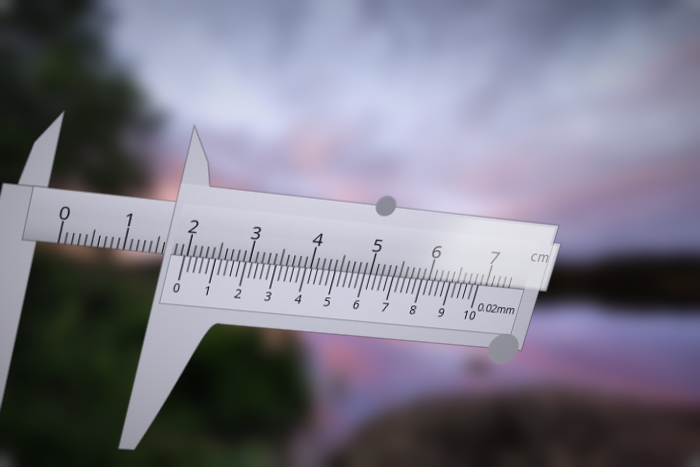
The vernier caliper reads 19.6 mm
